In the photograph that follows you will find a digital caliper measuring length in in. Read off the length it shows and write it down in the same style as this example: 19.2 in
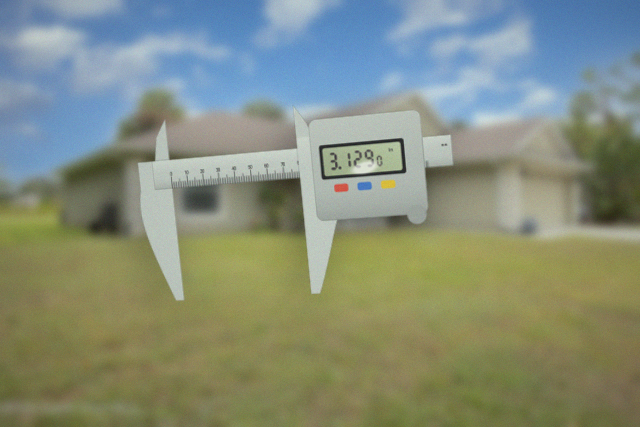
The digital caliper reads 3.1290 in
